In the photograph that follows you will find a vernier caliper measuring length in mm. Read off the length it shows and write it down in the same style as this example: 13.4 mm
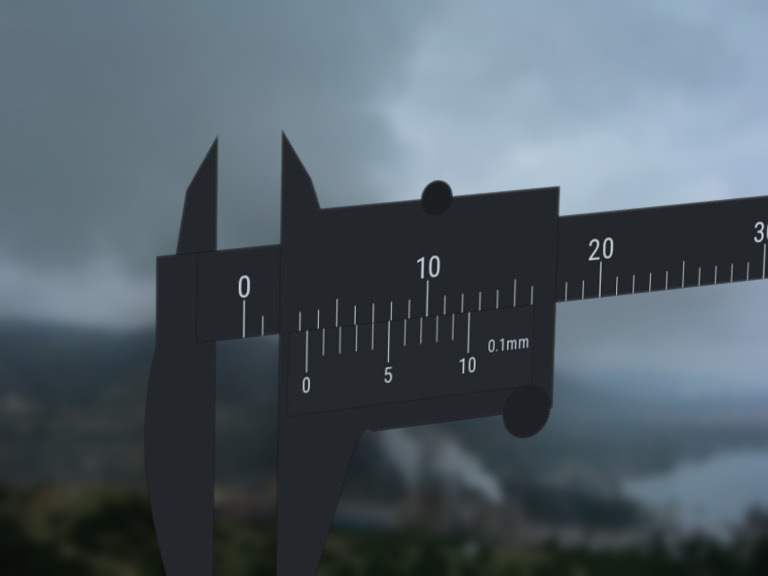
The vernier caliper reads 3.4 mm
